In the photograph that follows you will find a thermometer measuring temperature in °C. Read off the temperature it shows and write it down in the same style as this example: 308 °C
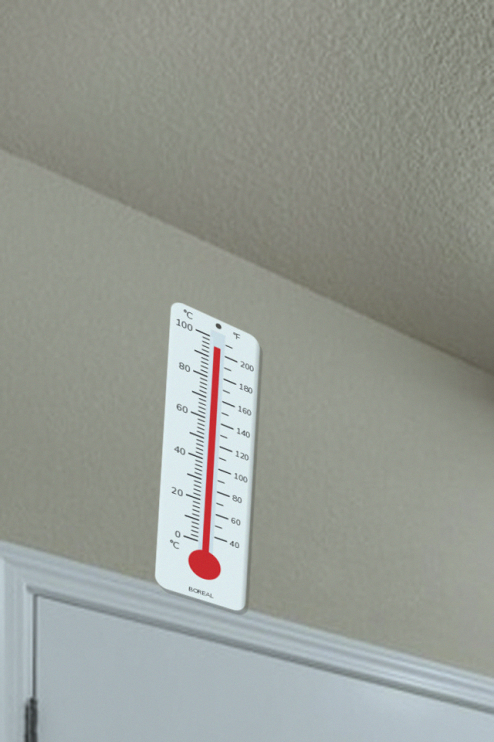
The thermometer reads 96 °C
